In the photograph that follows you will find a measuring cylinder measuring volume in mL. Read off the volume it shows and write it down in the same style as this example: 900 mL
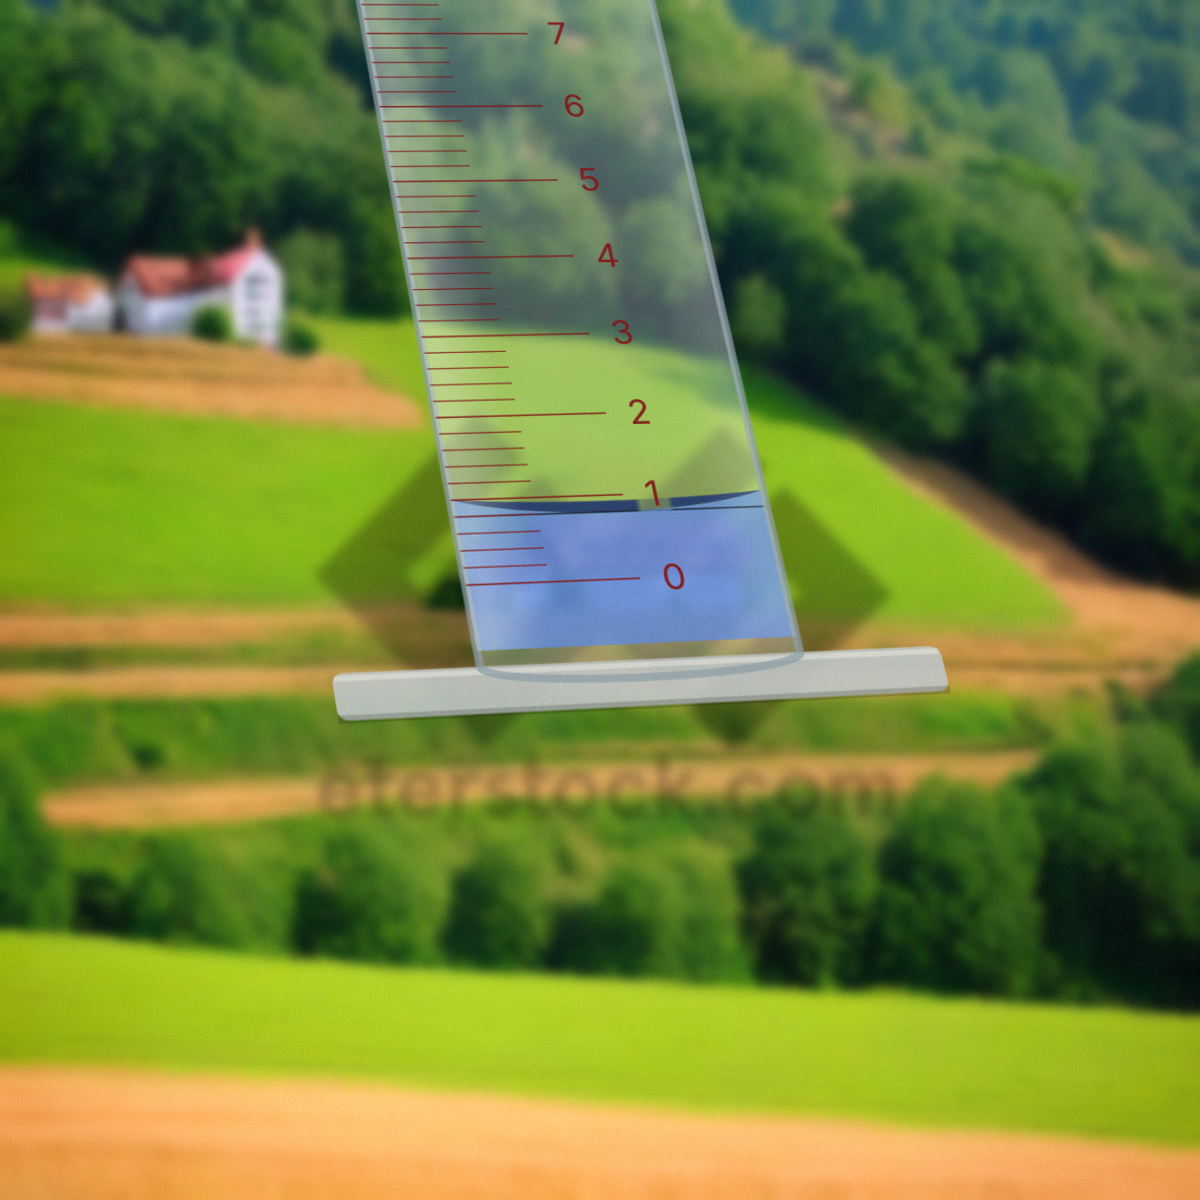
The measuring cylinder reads 0.8 mL
